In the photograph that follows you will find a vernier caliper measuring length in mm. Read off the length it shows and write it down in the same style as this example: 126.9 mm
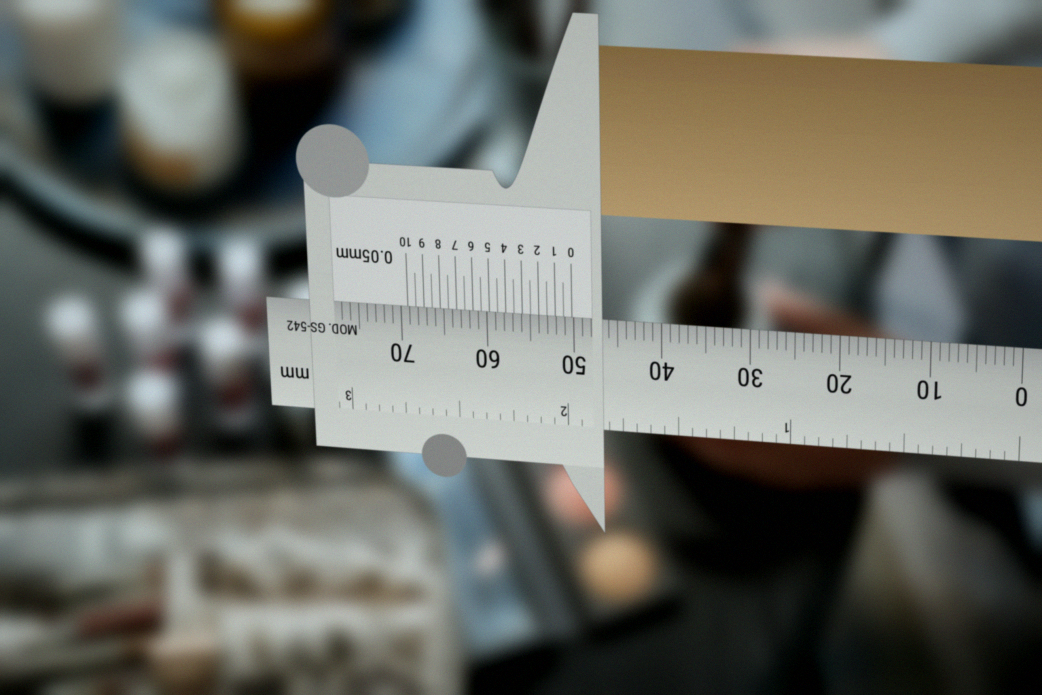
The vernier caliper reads 50.2 mm
